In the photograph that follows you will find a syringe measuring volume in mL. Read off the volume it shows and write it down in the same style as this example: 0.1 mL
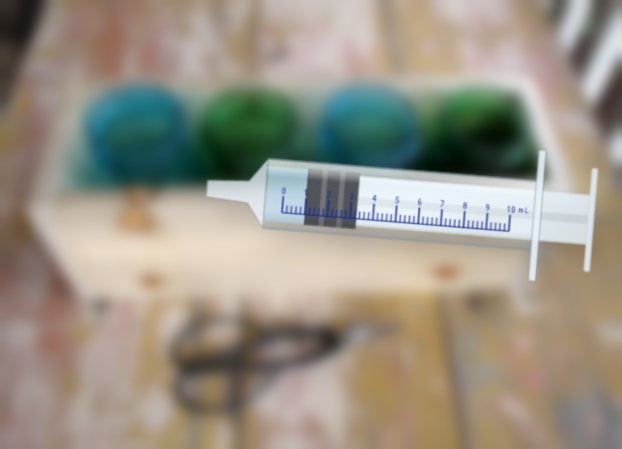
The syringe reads 1 mL
